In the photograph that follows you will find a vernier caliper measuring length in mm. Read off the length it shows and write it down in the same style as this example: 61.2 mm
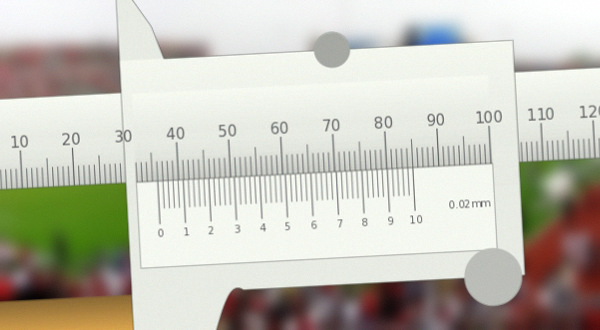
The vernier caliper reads 36.0 mm
